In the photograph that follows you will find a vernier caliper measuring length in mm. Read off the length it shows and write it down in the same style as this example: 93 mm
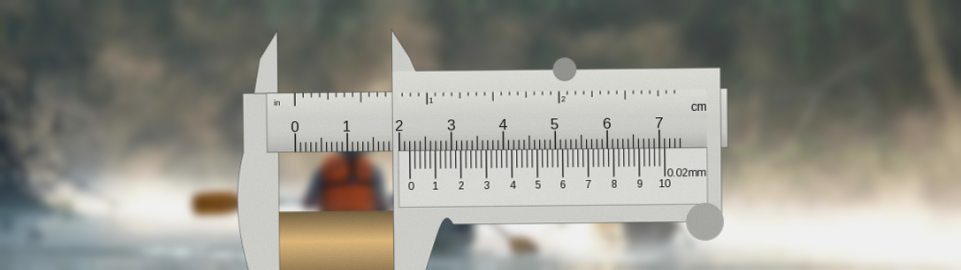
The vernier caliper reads 22.0 mm
